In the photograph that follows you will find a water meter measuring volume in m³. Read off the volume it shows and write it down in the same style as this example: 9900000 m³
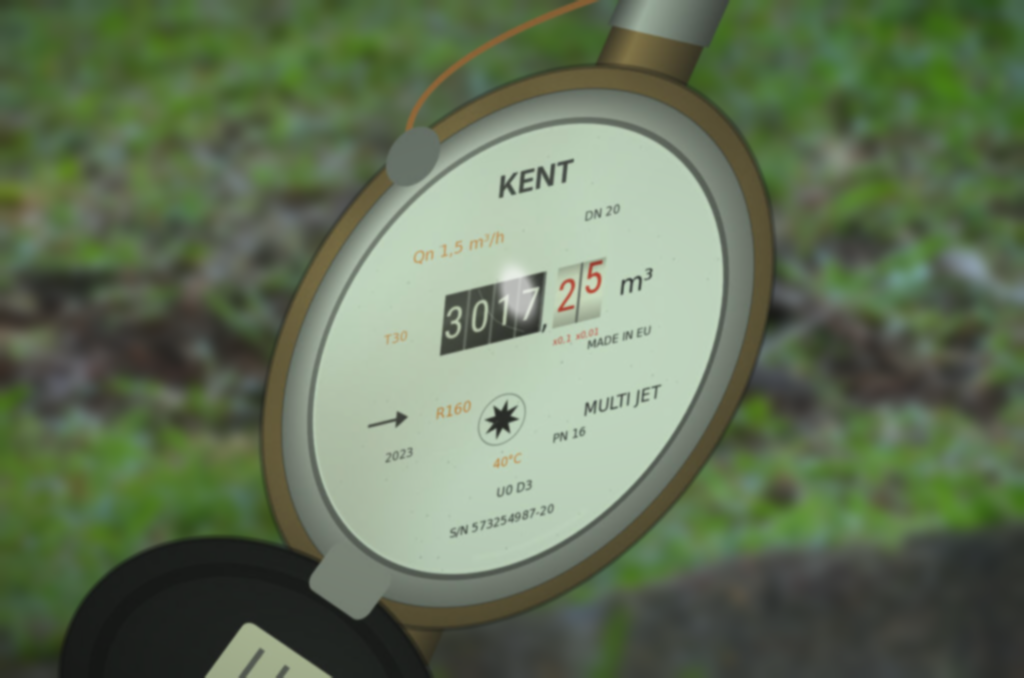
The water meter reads 3017.25 m³
